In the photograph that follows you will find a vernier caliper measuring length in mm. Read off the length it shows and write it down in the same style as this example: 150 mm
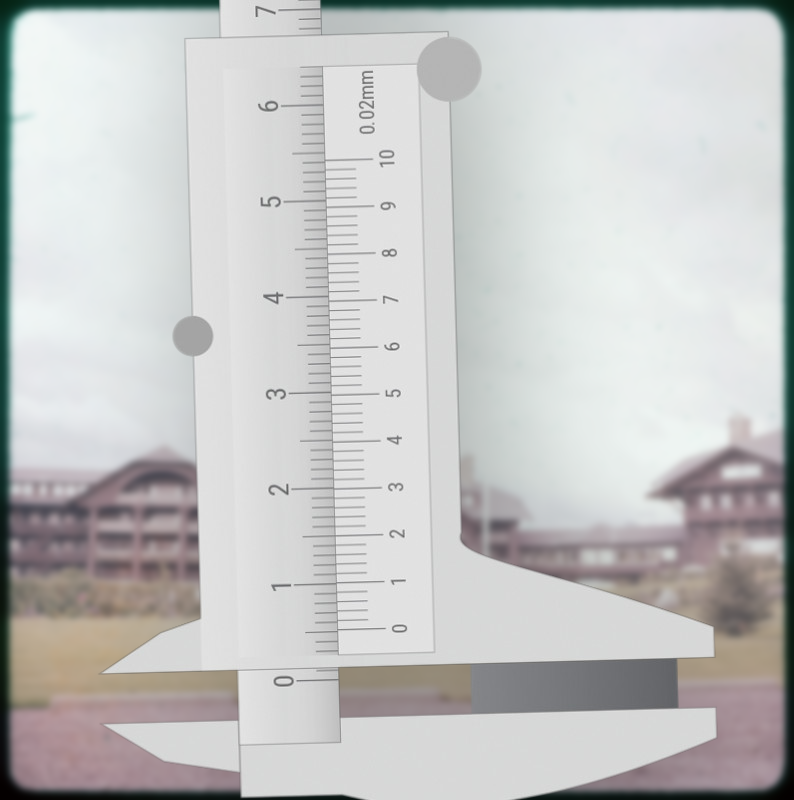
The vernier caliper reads 5.2 mm
